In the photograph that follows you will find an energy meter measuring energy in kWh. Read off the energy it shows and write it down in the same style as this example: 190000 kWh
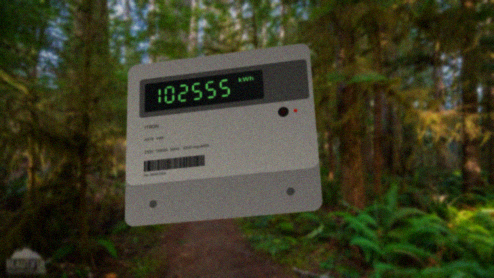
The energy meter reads 102555 kWh
